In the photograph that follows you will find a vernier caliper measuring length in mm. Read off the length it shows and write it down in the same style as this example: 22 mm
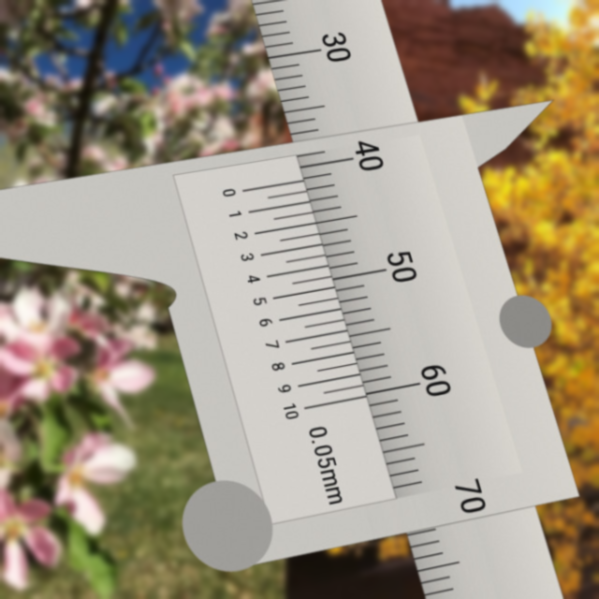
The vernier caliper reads 41.2 mm
